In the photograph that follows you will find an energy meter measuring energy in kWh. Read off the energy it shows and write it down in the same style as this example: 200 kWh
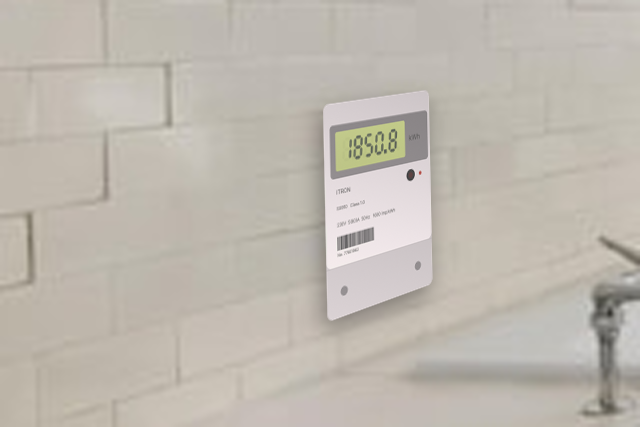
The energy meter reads 1850.8 kWh
